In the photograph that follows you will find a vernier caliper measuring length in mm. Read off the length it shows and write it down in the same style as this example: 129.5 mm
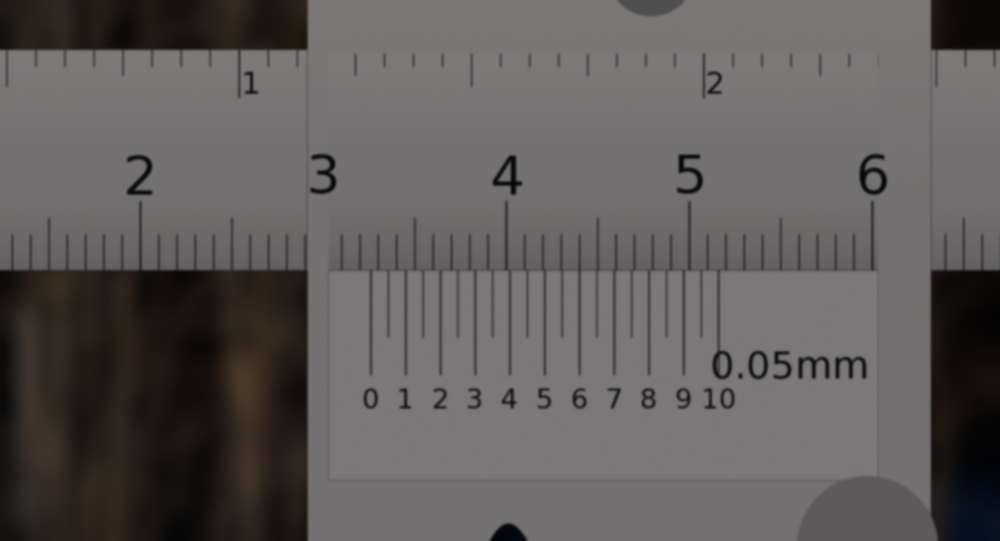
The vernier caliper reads 32.6 mm
